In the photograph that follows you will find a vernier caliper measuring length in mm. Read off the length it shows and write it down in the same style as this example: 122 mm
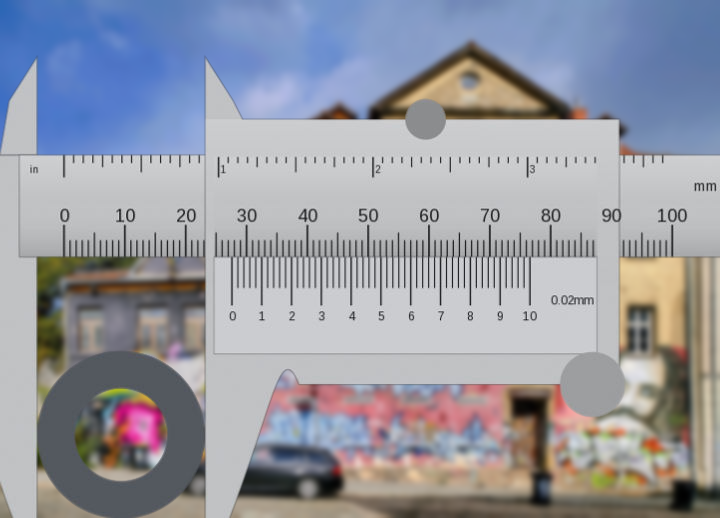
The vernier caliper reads 27.6 mm
